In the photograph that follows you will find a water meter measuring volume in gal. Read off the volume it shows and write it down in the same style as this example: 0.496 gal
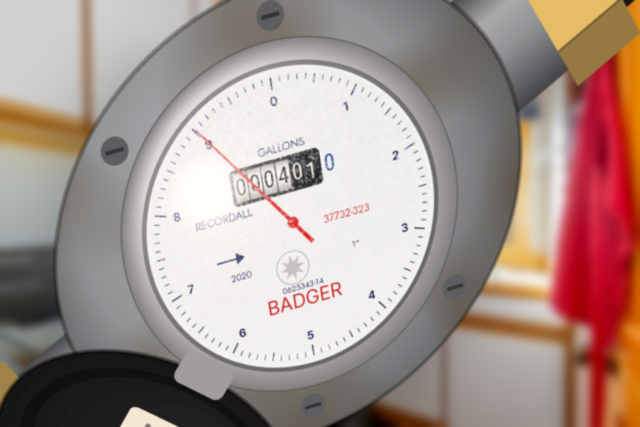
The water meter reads 4009.0 gal
